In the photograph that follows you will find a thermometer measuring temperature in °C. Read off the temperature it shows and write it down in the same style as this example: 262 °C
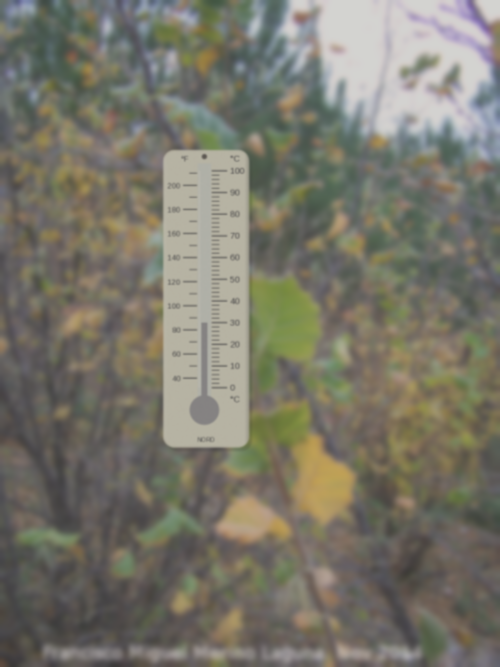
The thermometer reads 30 °C
